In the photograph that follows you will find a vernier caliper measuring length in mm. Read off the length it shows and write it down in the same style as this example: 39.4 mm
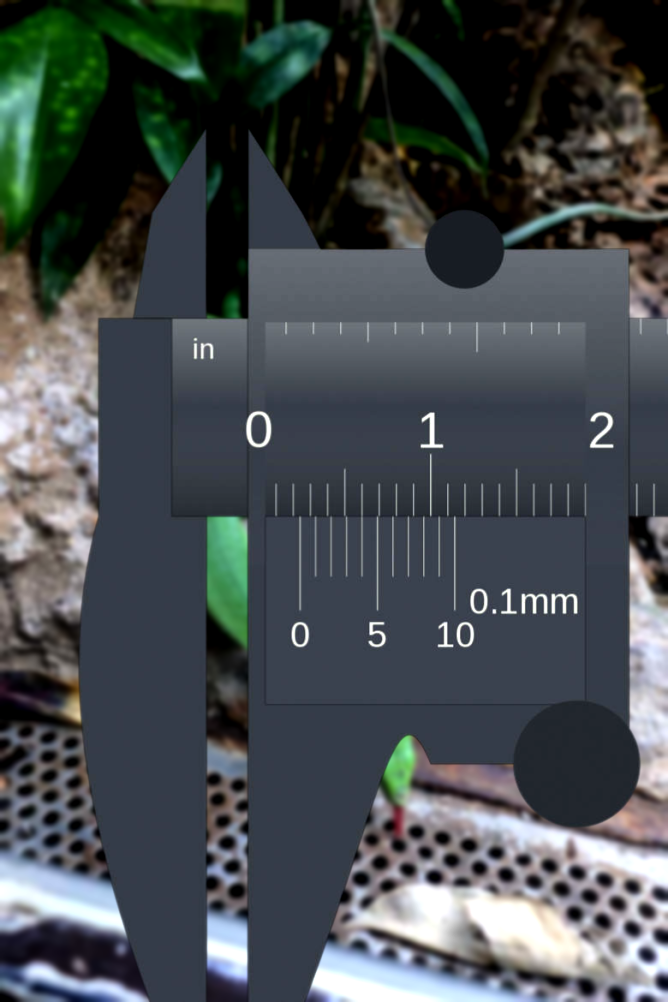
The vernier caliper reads 2.4 mm
